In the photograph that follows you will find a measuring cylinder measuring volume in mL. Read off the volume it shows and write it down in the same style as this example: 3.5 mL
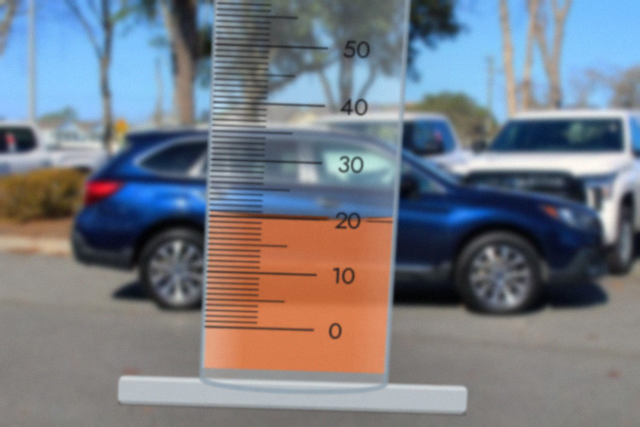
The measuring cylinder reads 20 mL
